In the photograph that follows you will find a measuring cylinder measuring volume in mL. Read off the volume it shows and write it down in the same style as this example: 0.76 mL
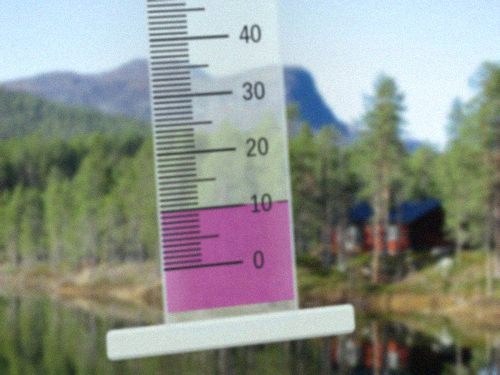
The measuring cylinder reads 10 mL
